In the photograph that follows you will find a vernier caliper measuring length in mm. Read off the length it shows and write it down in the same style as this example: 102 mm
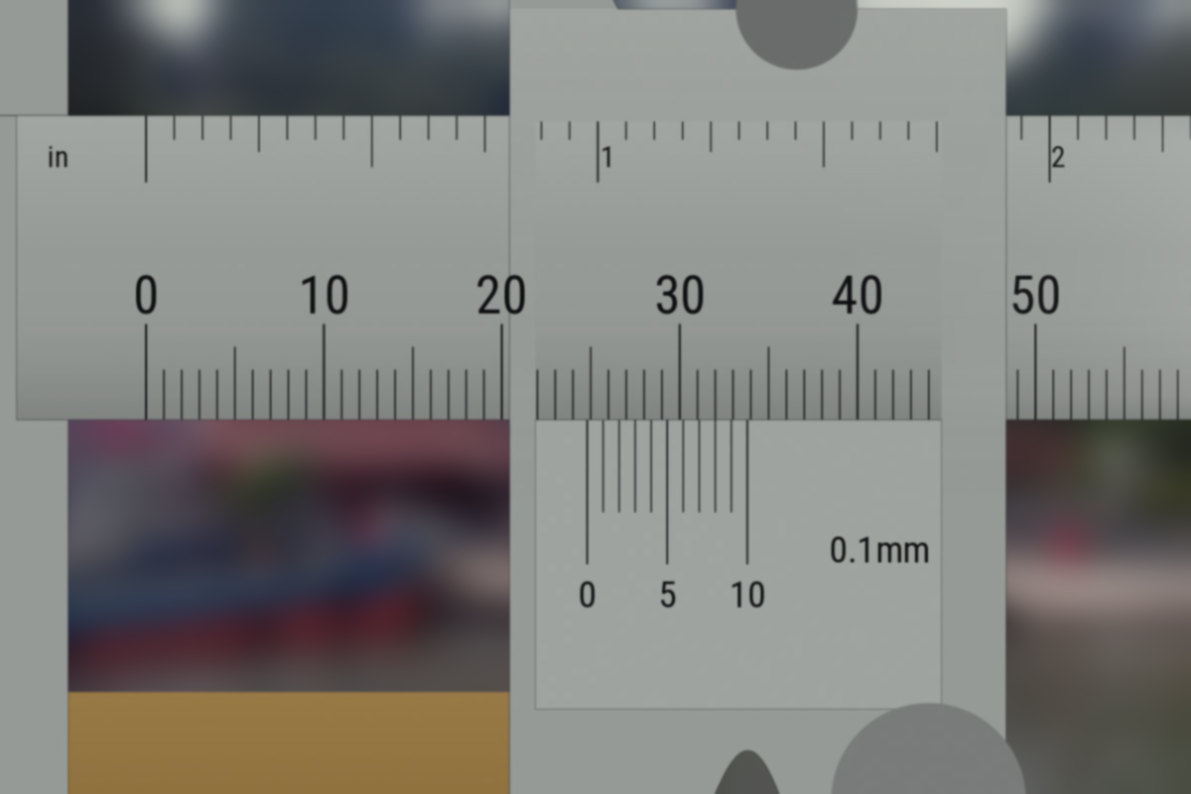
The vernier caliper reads 24.8 mm
